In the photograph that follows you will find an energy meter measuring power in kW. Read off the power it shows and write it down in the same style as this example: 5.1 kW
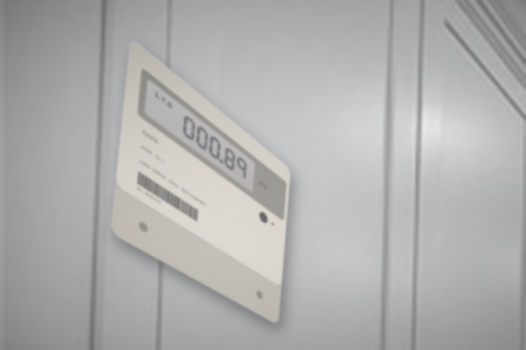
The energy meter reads 0.89 kW
